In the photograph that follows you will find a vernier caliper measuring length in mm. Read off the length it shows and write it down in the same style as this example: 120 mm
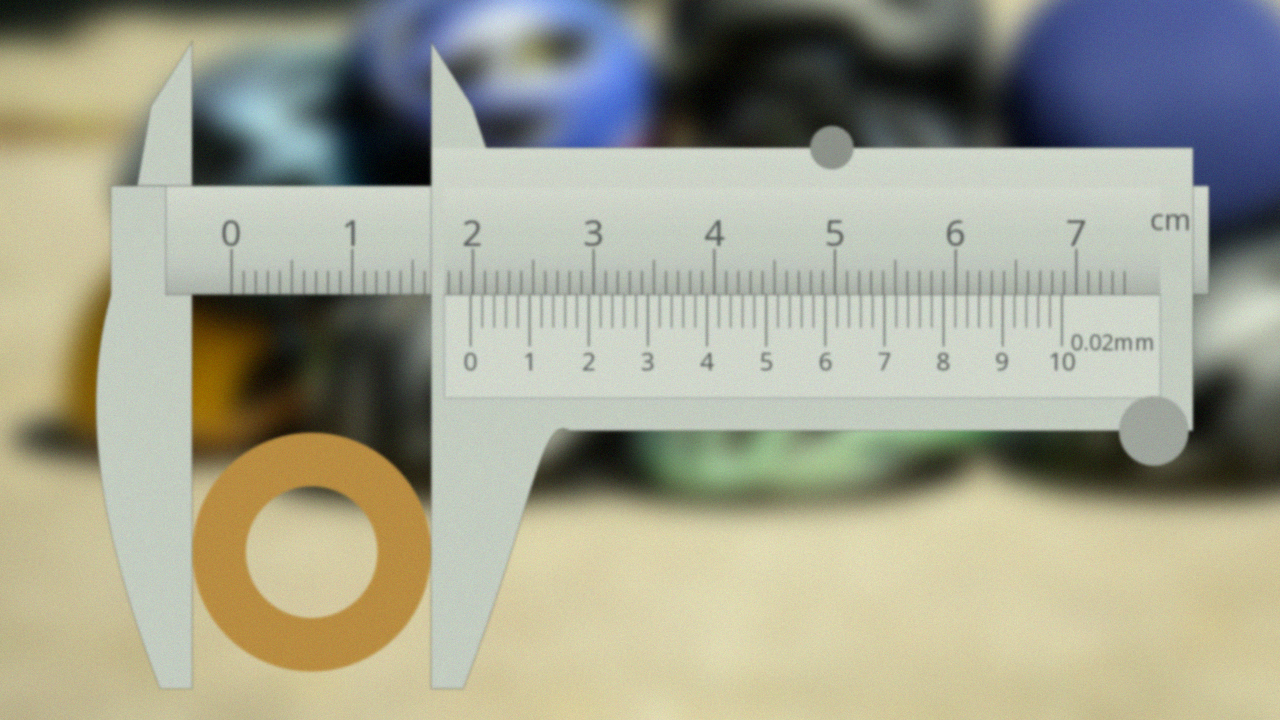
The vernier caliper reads 19.8 mm
